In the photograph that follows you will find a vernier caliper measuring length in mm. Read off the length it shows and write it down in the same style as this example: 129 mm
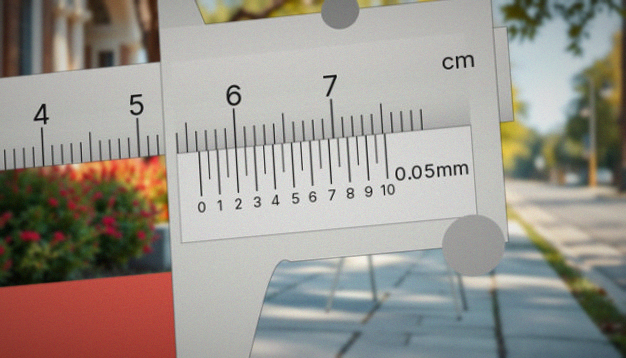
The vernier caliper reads 56.2 mm
